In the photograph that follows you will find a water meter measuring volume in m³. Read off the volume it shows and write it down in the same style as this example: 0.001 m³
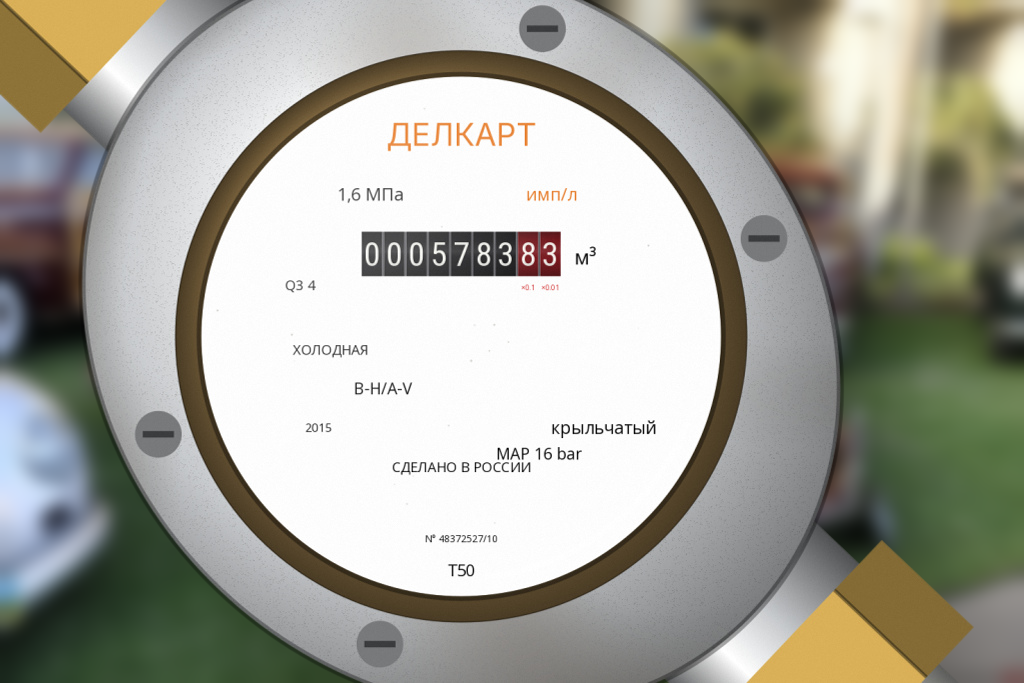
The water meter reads 5783.83 m³
